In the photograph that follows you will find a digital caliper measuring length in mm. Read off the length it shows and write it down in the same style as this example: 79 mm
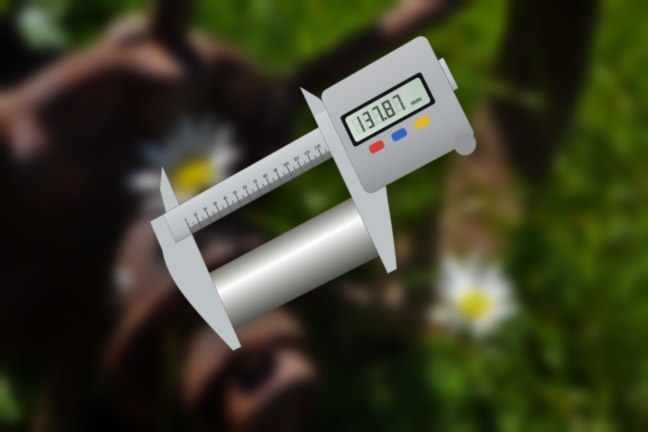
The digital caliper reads 137.87 mm
